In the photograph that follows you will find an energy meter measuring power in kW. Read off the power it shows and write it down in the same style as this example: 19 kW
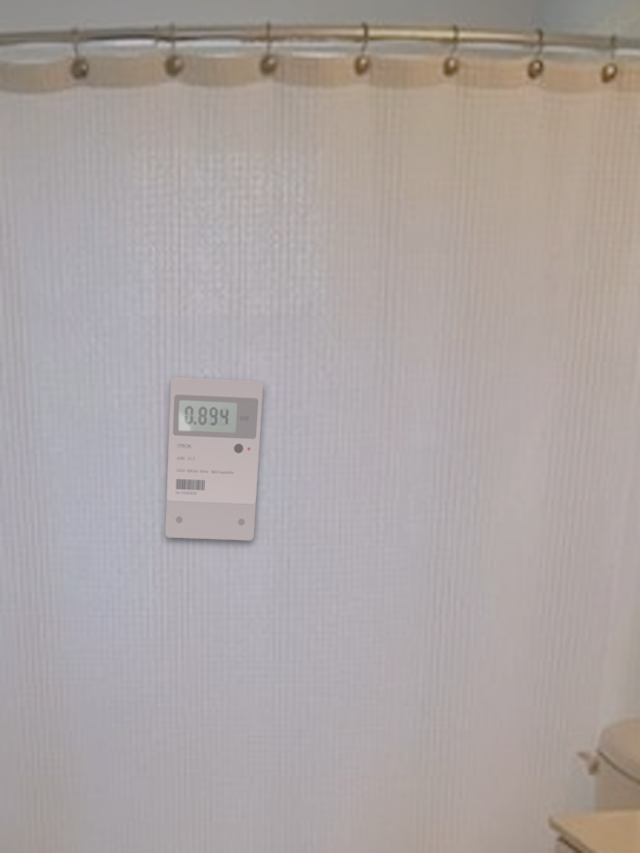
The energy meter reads 0.894 kW
